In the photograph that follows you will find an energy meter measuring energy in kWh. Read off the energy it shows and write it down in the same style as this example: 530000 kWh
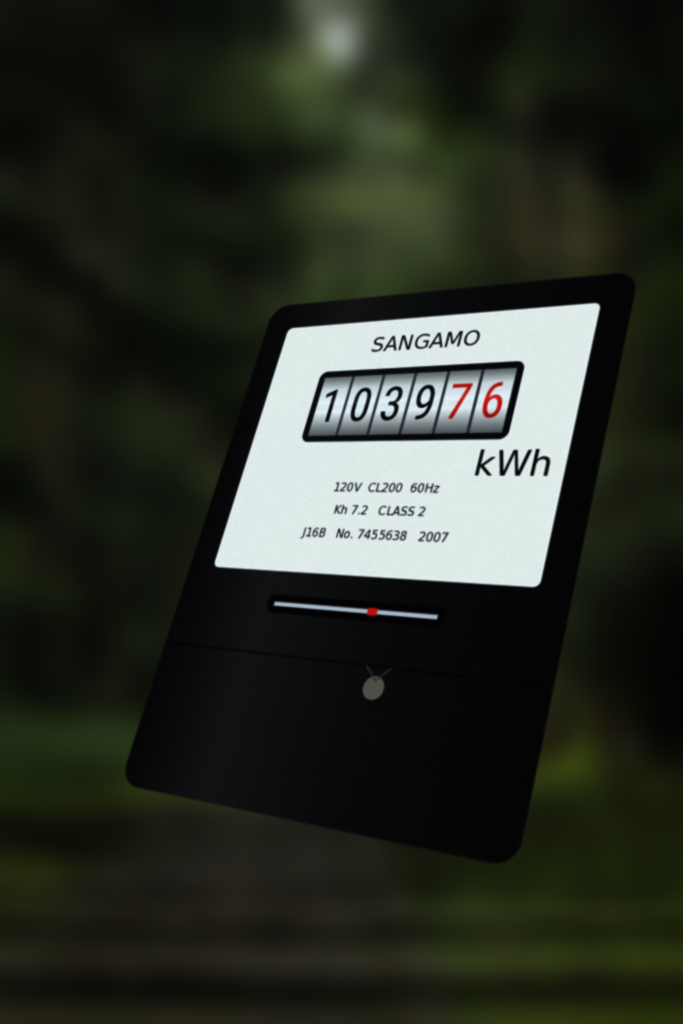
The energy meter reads 1039.76 kWh
